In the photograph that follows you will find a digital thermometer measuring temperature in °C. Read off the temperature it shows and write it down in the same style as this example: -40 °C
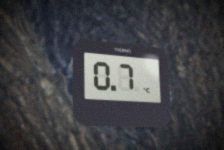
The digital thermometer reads 0.7 °C
